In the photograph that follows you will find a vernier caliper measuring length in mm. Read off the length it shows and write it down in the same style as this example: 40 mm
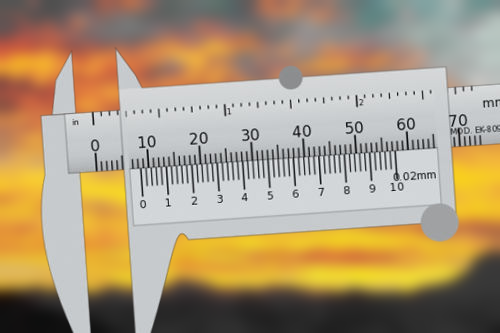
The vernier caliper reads 8.5 mm
